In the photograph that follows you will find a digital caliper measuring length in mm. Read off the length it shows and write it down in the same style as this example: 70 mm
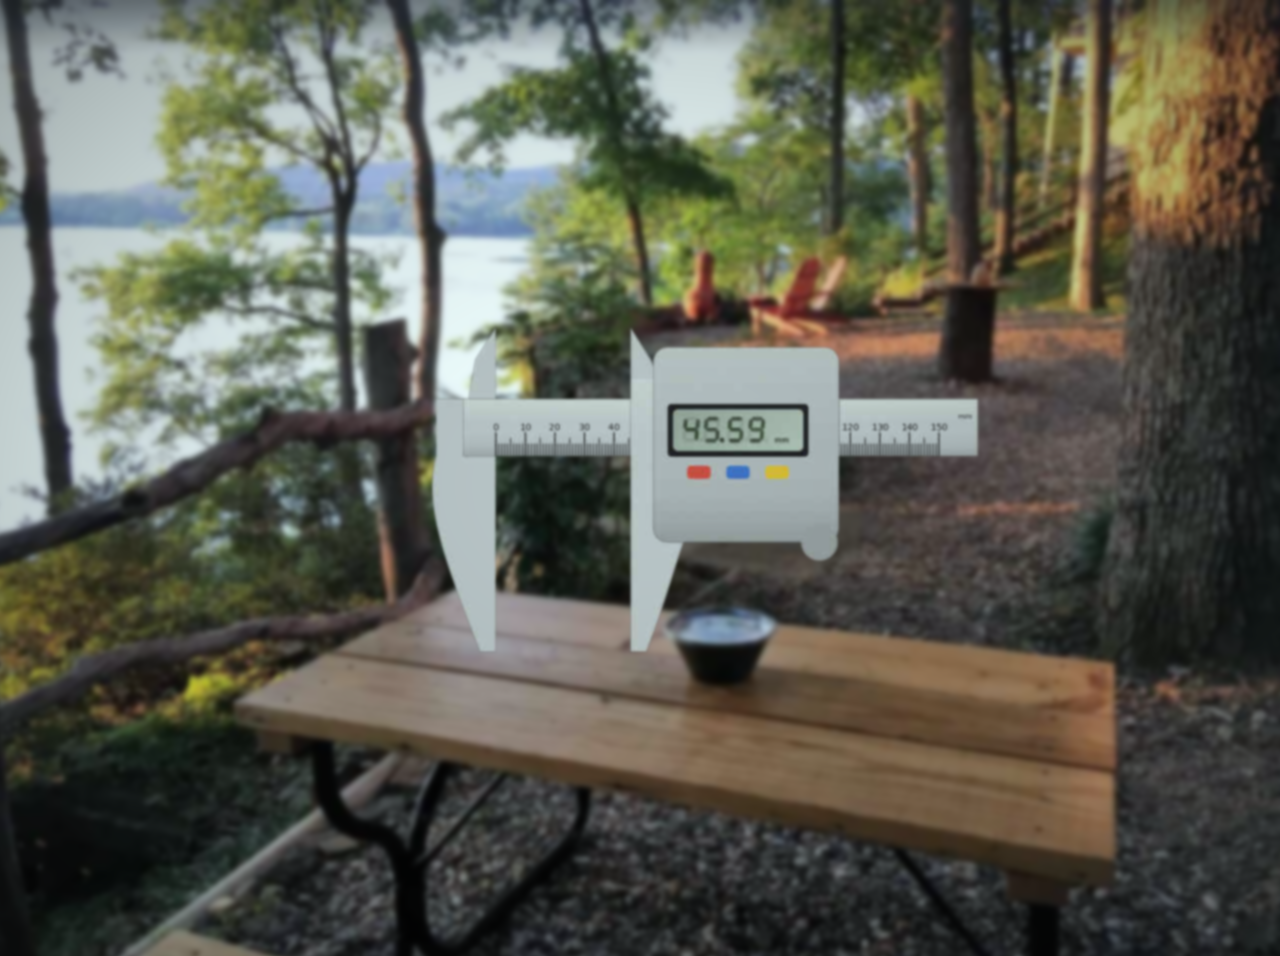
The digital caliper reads 45.59 mm
